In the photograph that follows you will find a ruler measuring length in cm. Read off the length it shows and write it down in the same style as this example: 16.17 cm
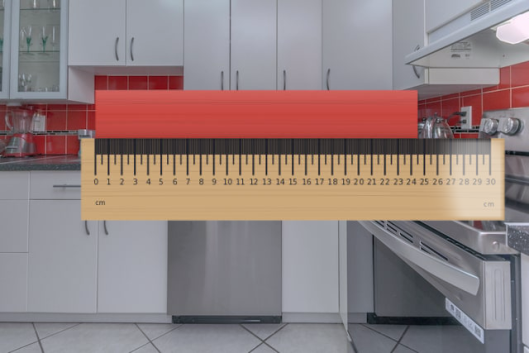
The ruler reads 24.5 cm
